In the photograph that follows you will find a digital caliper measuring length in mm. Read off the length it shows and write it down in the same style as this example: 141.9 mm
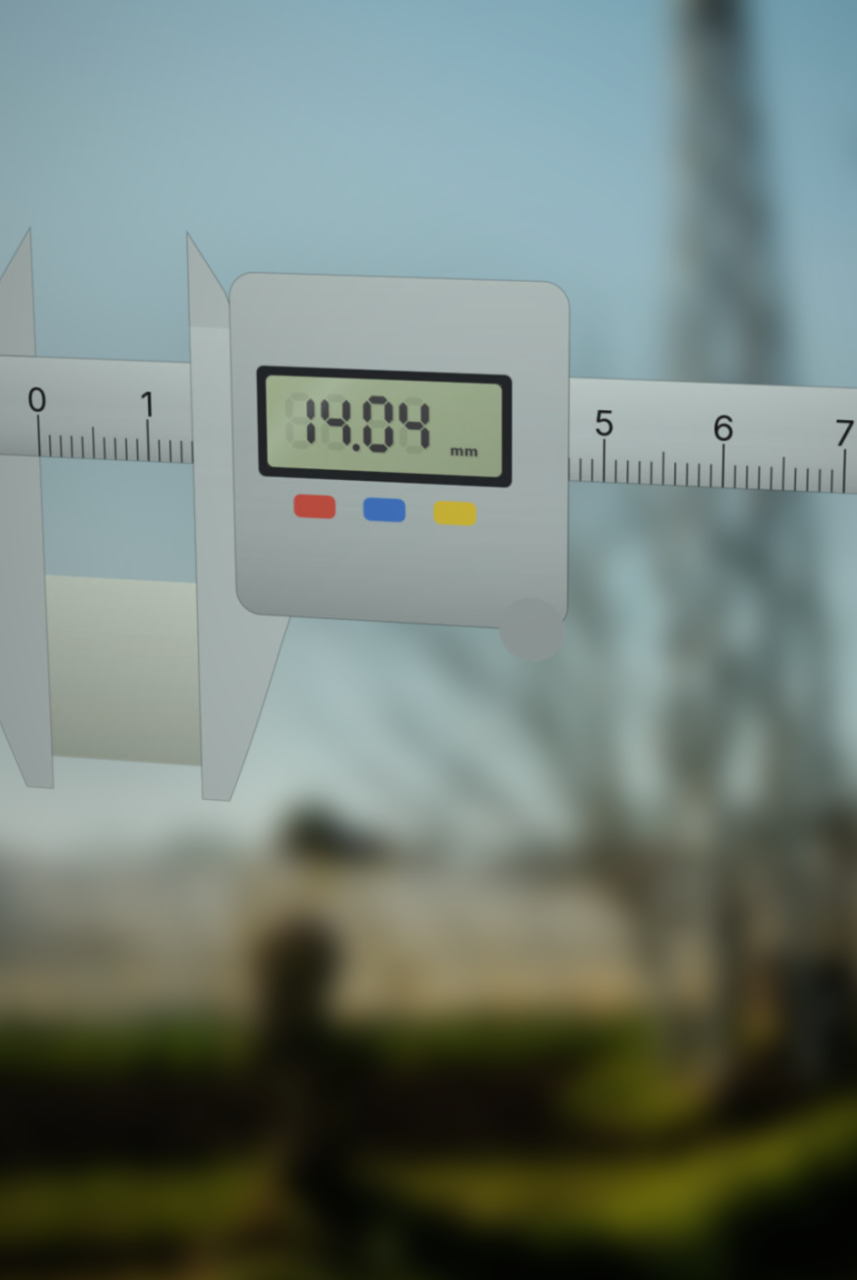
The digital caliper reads 14.04 mm
